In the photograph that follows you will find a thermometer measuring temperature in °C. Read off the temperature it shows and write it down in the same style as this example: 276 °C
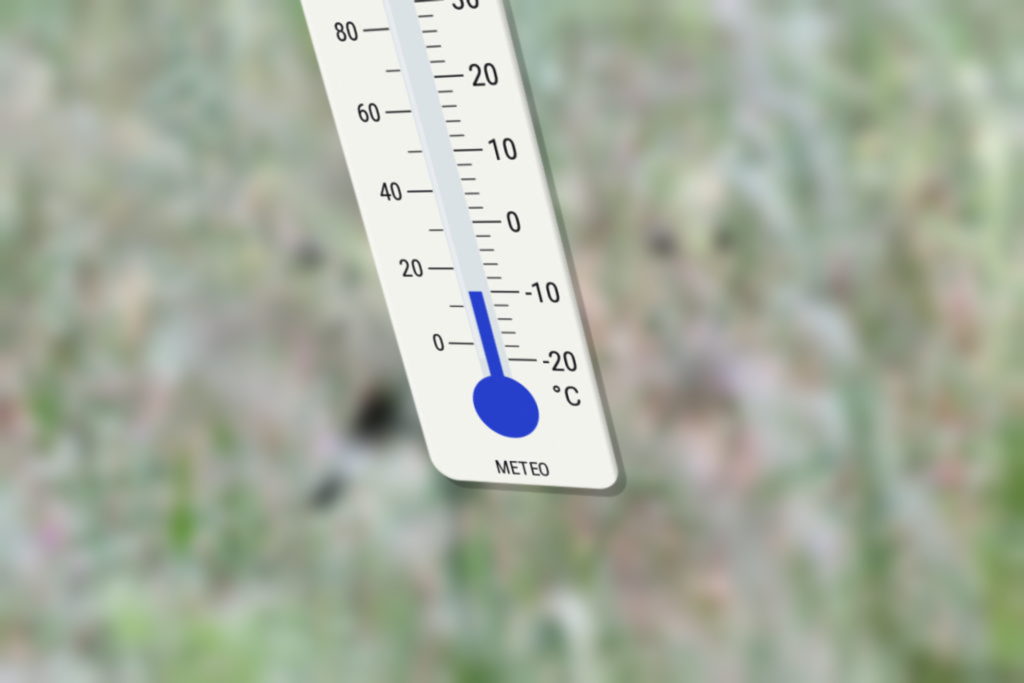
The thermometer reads -10 °C
